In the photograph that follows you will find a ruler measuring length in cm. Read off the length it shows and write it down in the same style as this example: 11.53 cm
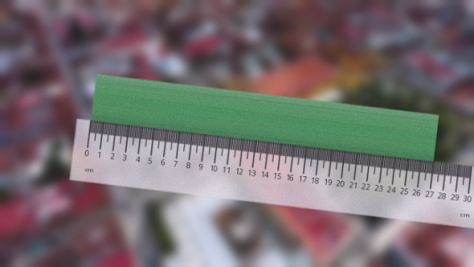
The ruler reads 27 cm
